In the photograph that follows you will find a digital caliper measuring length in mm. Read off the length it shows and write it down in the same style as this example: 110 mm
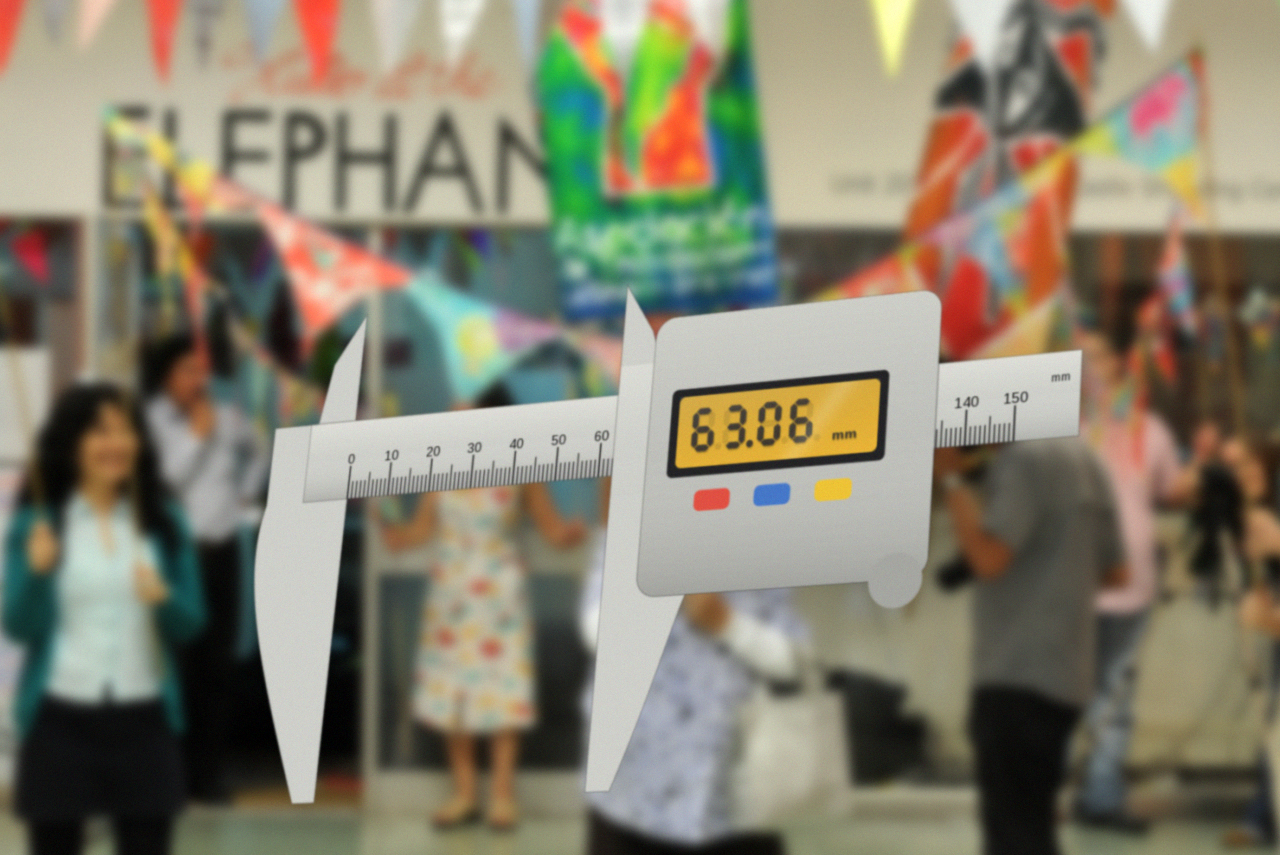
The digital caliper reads 63.06 mm
